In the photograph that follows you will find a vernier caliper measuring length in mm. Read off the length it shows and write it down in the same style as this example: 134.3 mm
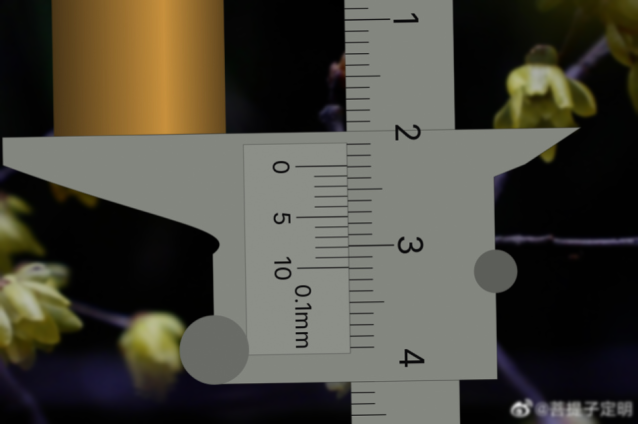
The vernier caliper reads 22.9 mm
